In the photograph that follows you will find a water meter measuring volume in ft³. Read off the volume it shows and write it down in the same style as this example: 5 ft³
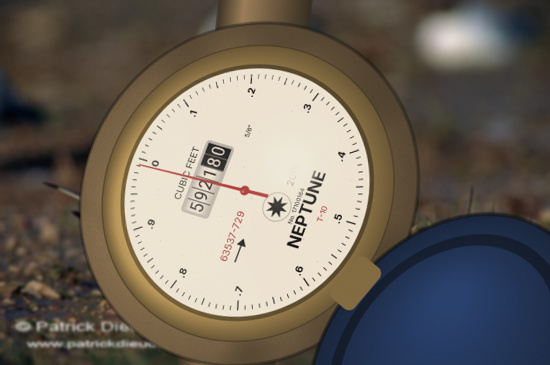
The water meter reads 592179.99 ft³
